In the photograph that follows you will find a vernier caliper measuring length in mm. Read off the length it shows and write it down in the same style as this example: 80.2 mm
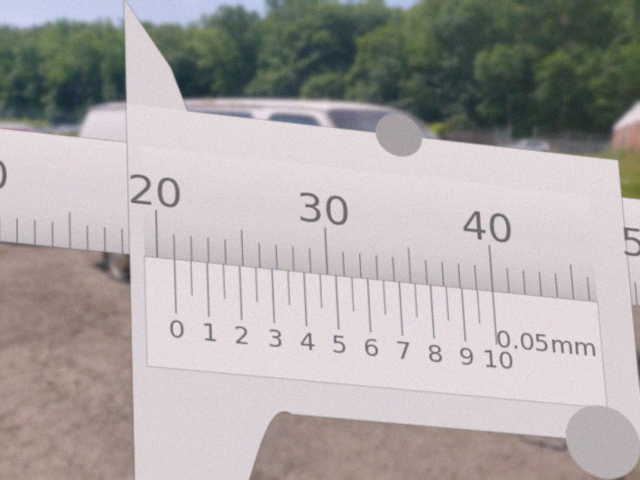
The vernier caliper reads 21.0 mm
